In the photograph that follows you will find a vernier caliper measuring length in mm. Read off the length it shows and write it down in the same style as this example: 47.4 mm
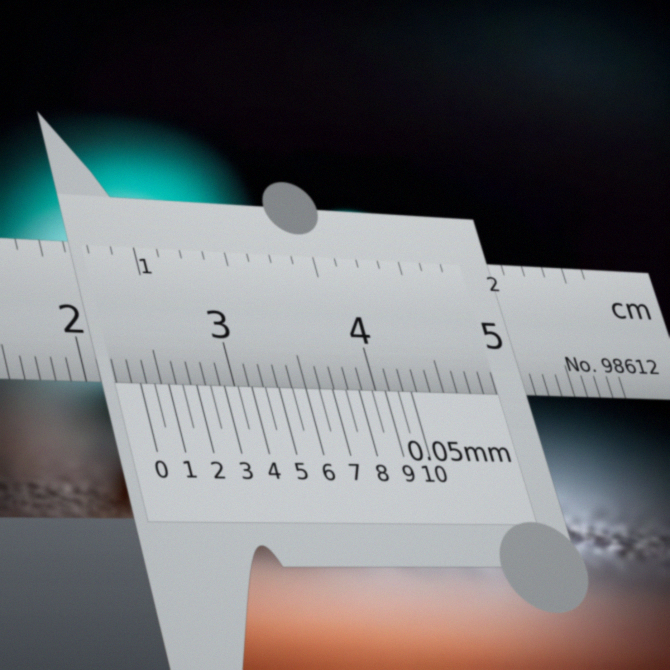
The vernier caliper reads 23.6 mm
